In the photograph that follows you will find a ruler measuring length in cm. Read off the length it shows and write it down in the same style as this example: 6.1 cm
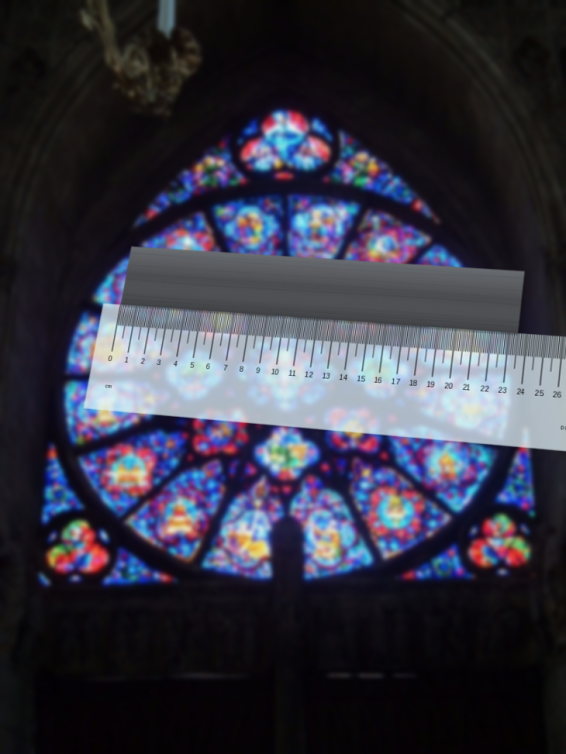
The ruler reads 23.5 cm
